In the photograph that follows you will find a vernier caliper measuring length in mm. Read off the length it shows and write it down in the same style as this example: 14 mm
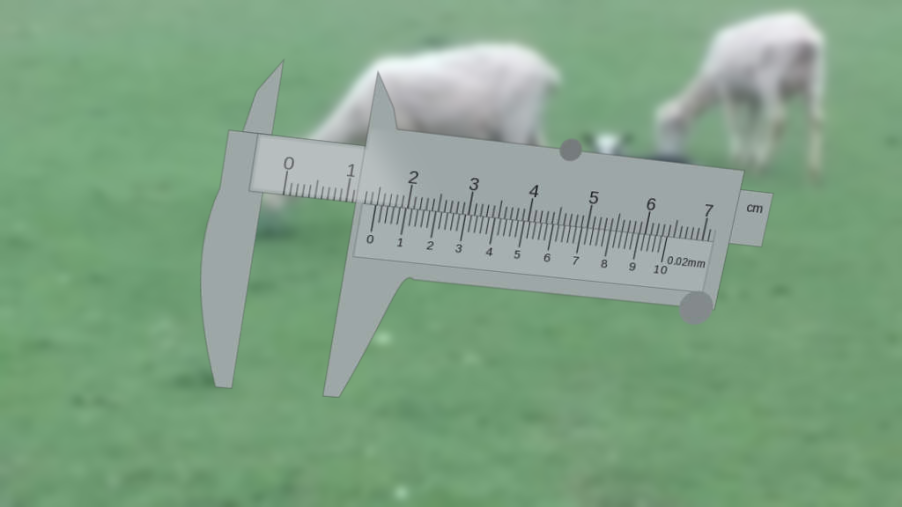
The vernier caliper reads 14.8 mm
